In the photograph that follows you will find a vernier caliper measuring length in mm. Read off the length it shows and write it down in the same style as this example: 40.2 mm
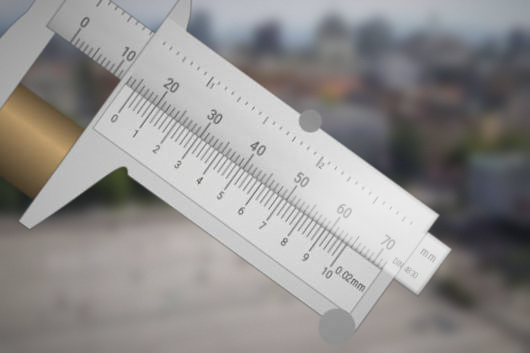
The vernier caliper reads 15.0 mm
